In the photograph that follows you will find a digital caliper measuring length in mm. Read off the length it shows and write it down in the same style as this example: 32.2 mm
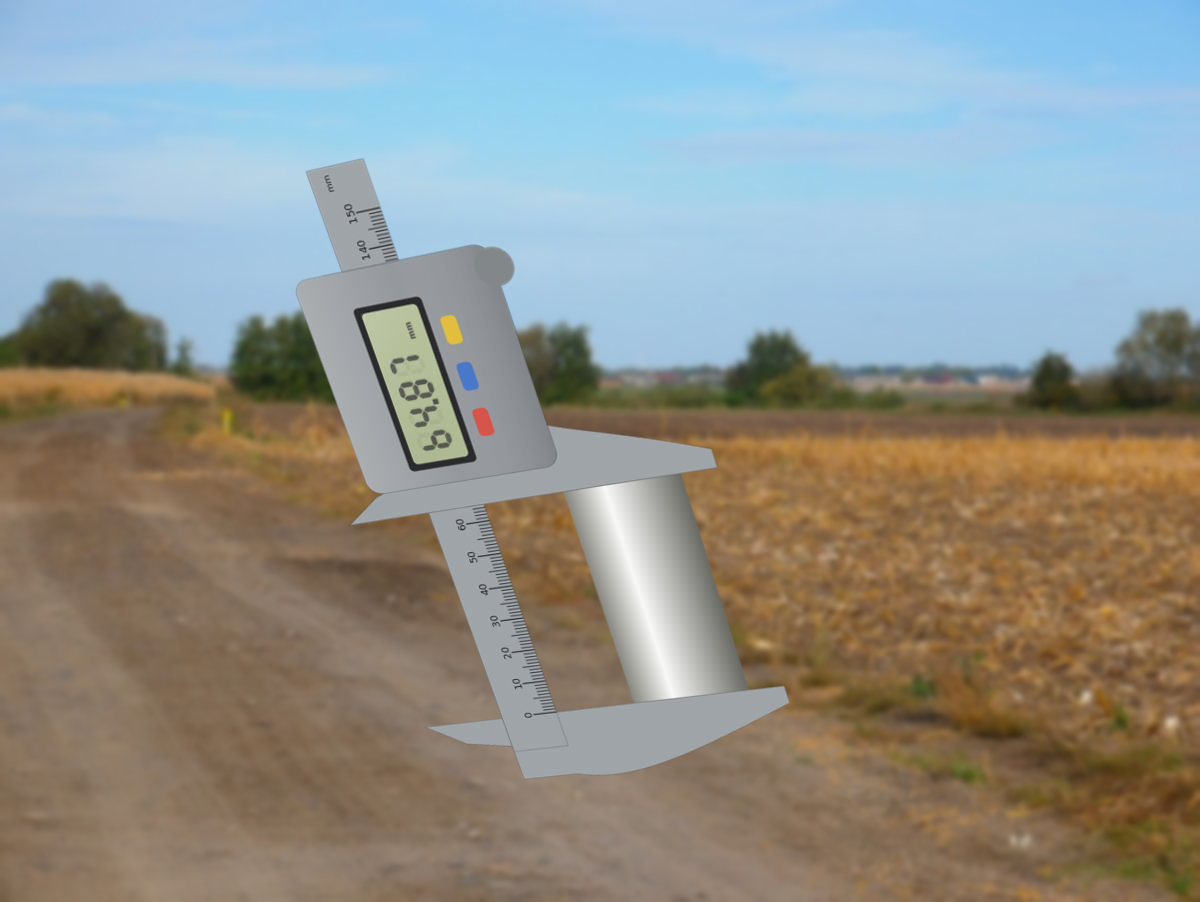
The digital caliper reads 64.87 mm
